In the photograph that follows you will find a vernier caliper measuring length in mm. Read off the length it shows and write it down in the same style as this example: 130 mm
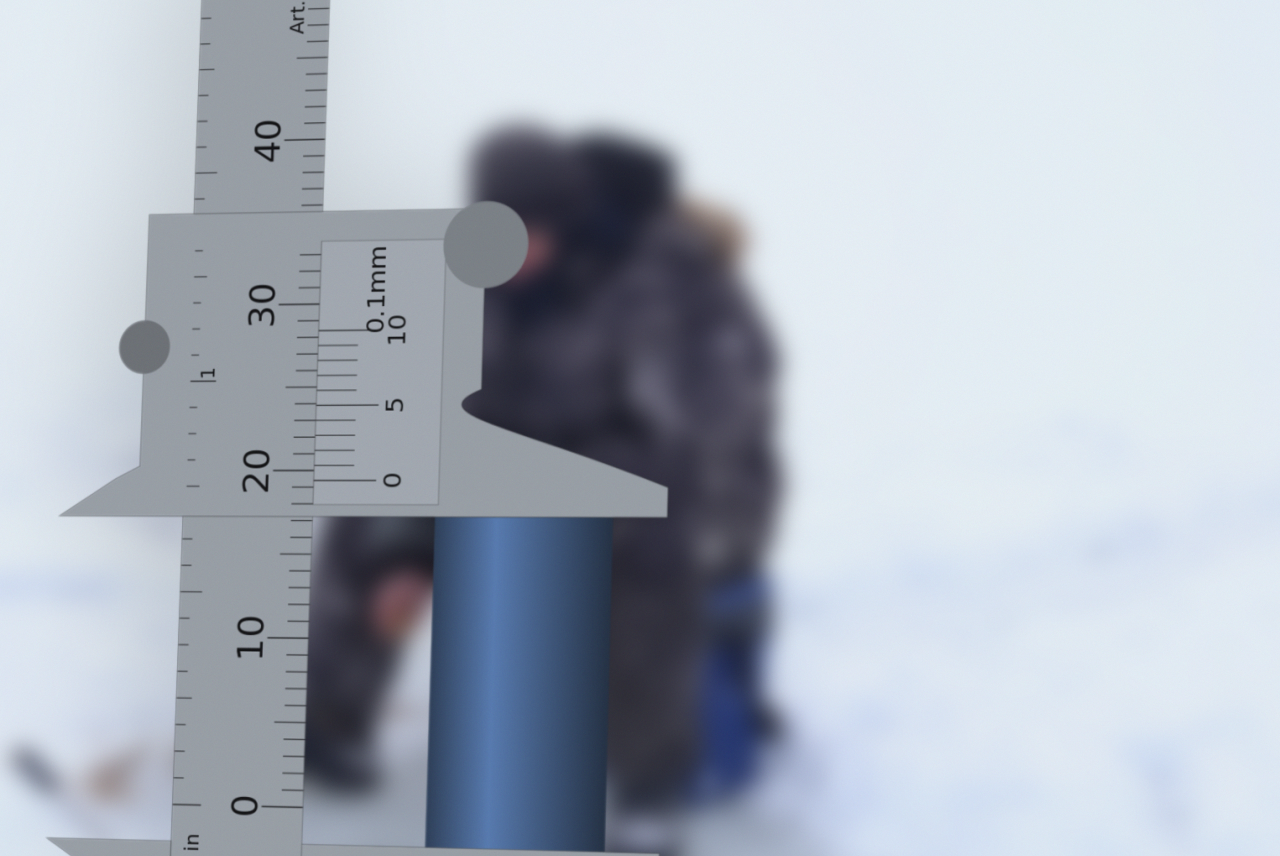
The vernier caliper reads 19.4 mm
